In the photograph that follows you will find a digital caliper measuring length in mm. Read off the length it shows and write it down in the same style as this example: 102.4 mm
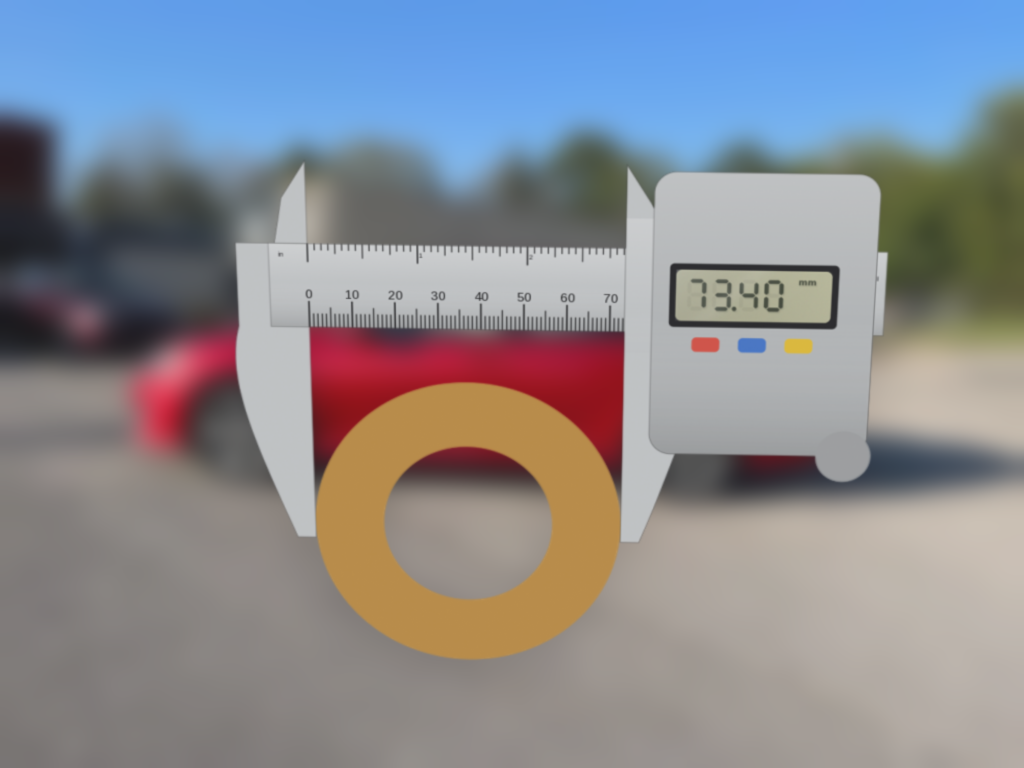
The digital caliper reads 73.40 mm
